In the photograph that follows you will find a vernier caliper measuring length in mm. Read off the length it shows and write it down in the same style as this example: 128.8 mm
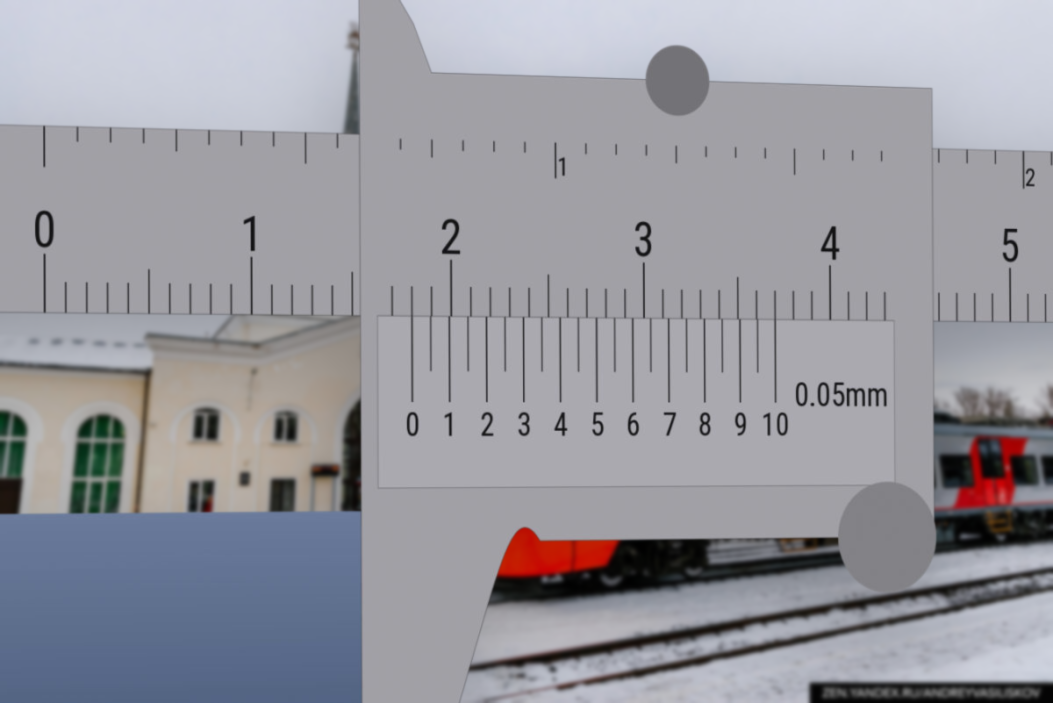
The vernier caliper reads 18.0 mm
